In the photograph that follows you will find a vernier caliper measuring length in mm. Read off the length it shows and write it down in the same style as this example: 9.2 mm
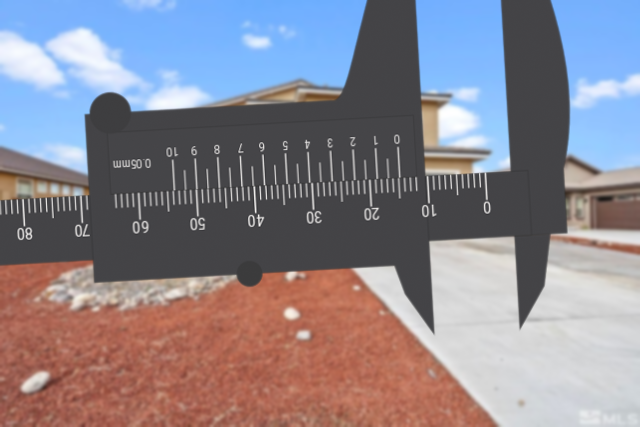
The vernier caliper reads 14.8 mm
